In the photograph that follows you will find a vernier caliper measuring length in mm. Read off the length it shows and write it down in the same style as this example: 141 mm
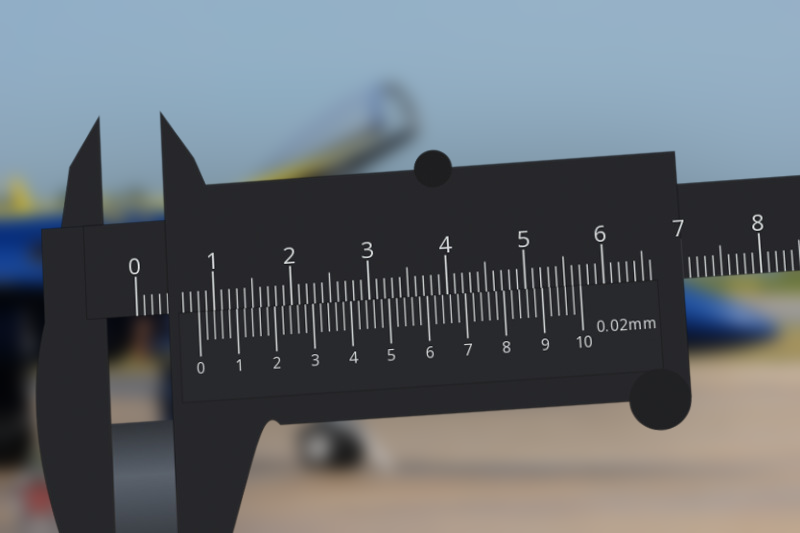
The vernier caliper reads 8.0 mm
